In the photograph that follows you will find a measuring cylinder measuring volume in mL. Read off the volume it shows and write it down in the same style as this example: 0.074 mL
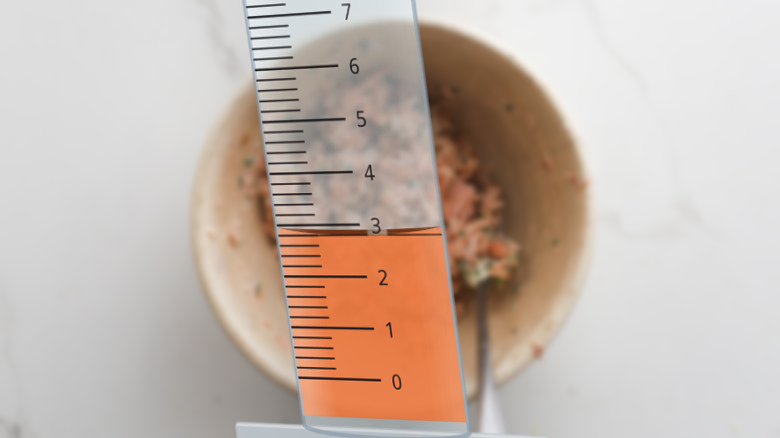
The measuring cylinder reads 2.8 mL
